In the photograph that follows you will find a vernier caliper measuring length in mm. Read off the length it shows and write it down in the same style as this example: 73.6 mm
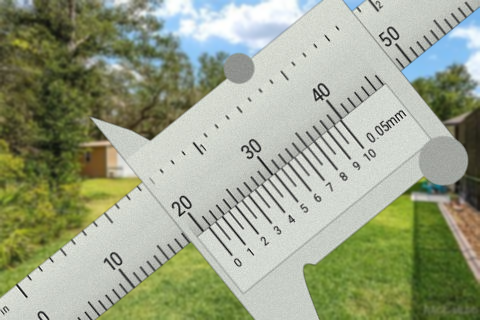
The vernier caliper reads 20.8 mm
